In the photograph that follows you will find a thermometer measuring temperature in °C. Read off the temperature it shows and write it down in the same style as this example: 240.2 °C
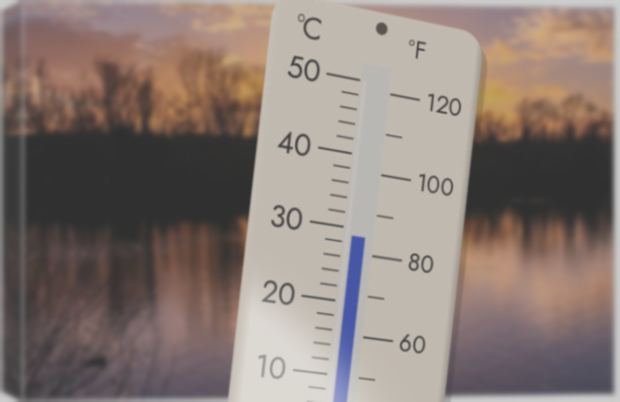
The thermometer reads 29 °C
